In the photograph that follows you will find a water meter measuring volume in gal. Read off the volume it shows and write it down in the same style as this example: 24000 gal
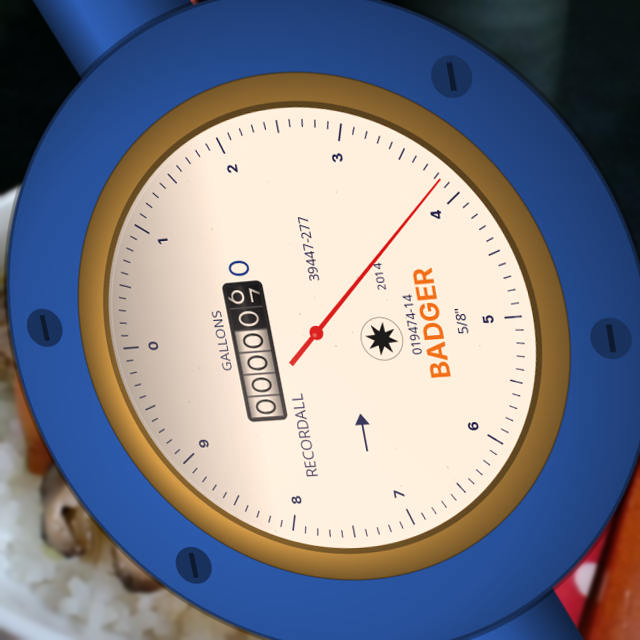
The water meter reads 63.8 gal
